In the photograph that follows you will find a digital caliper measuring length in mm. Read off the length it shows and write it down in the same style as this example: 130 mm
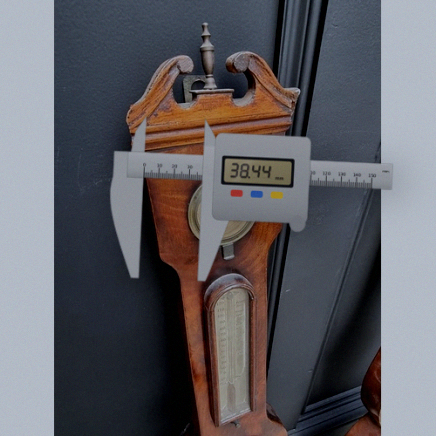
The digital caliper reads 38.44 mm
